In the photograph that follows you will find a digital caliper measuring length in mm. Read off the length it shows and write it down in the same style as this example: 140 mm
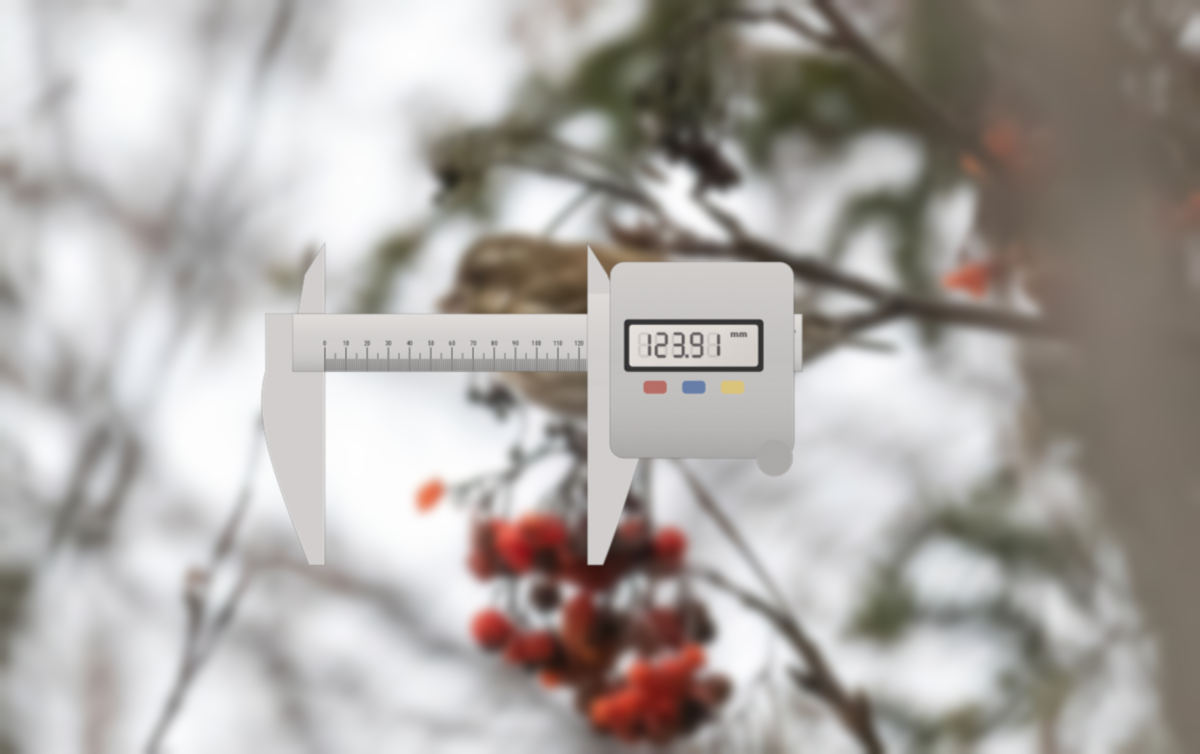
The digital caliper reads 123.91 mm
